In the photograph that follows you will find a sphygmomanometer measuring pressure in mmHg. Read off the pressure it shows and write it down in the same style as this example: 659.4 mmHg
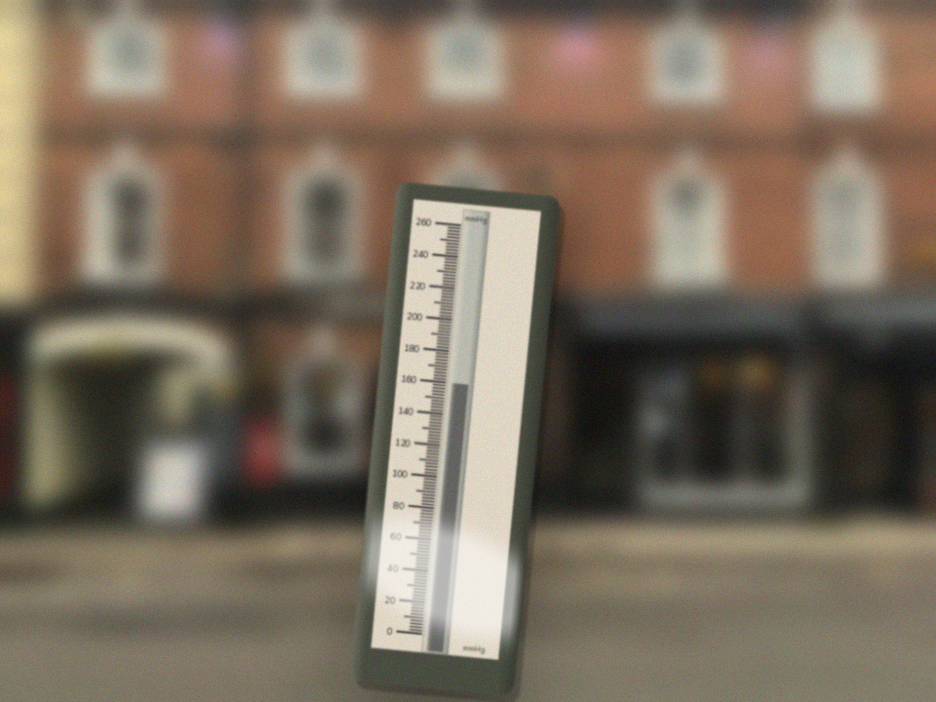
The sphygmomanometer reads 160 mmHg
